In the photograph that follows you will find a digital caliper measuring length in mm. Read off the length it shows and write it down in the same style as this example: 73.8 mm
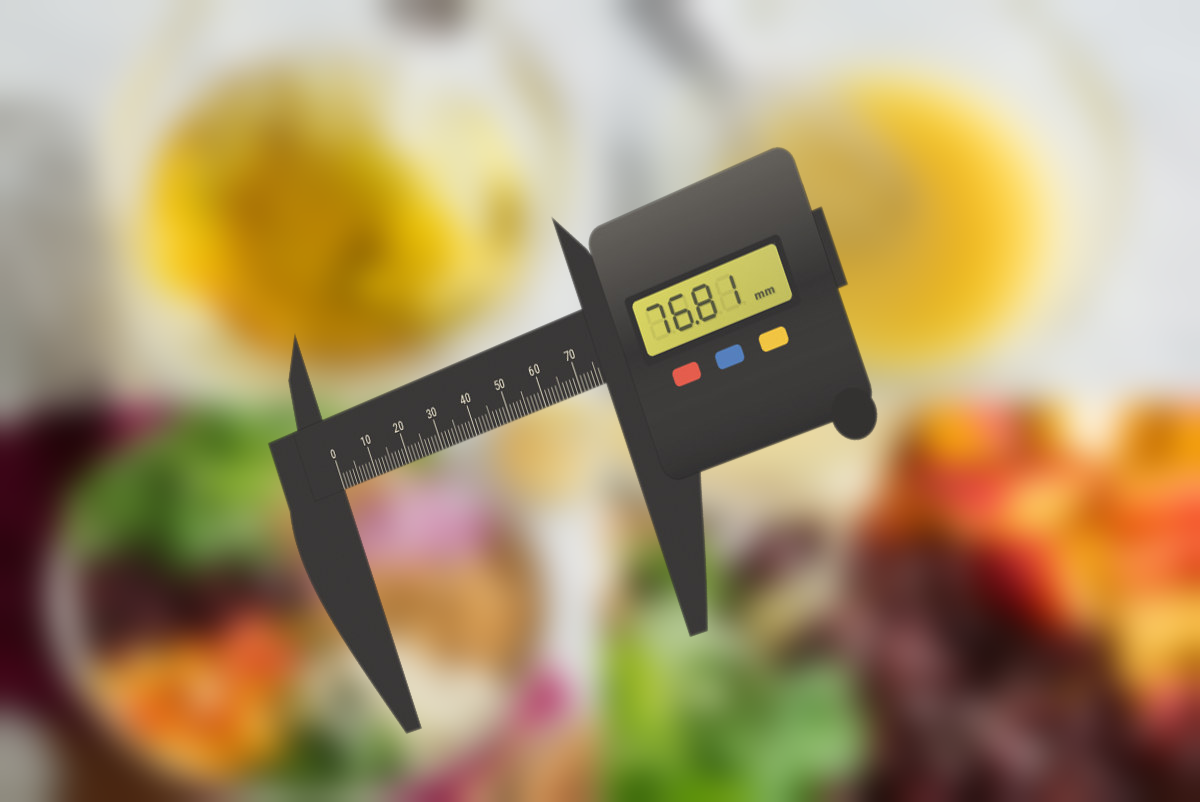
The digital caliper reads 76.81 mm
